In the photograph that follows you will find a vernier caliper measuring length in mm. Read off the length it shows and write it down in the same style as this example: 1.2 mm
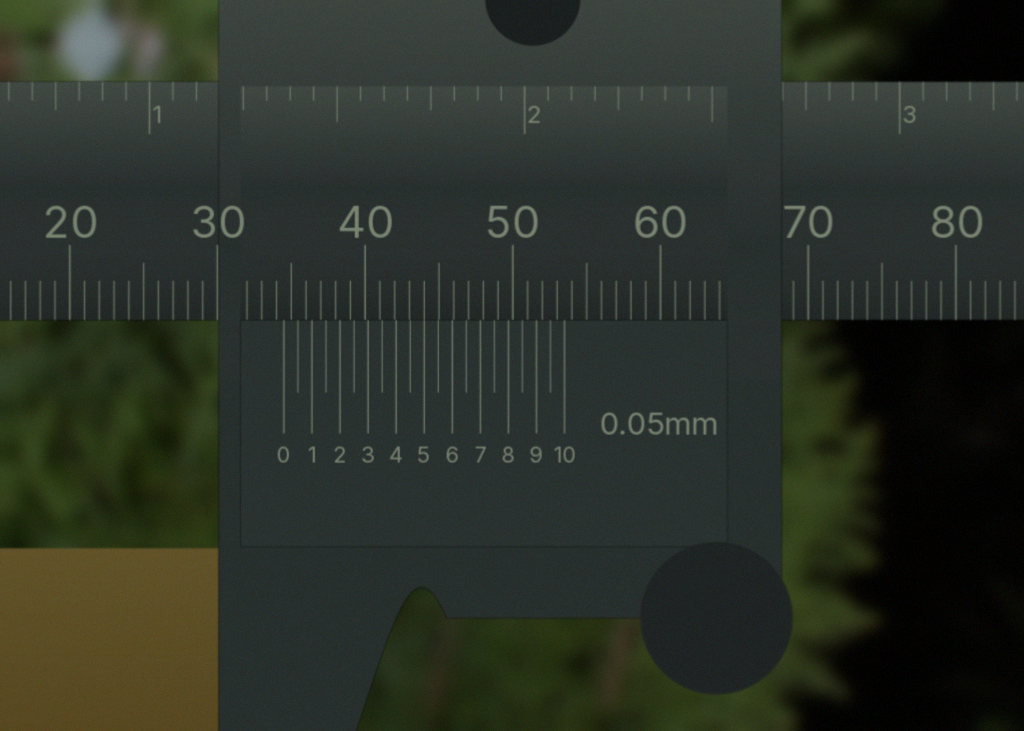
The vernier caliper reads 34.5 mm
